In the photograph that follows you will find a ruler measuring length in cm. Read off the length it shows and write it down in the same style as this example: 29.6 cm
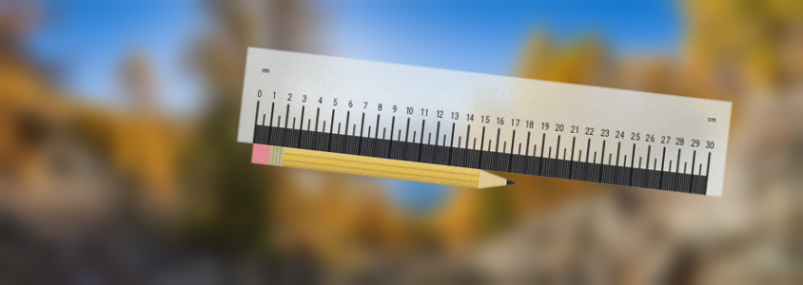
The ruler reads 17.5 cm
